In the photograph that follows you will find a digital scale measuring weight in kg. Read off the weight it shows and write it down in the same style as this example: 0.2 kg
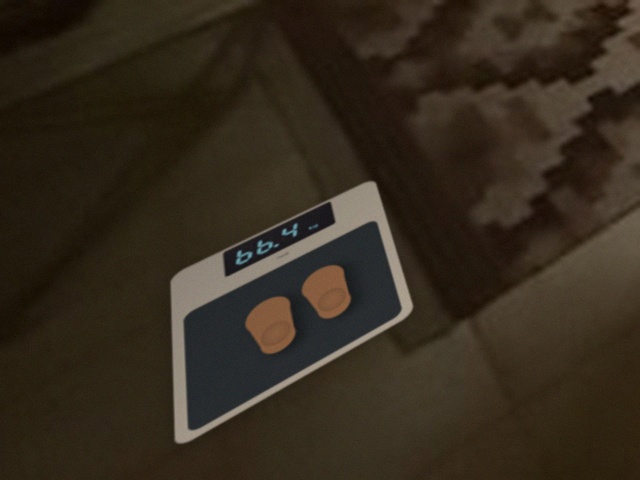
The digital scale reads 66.4 kg
